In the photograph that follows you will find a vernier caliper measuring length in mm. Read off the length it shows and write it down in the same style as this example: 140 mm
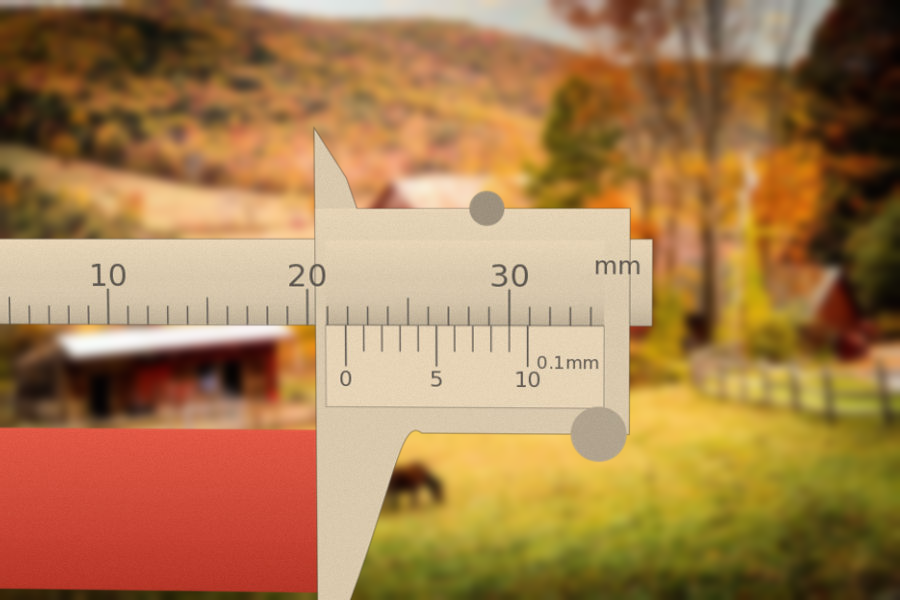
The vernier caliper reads 21.9 mm
